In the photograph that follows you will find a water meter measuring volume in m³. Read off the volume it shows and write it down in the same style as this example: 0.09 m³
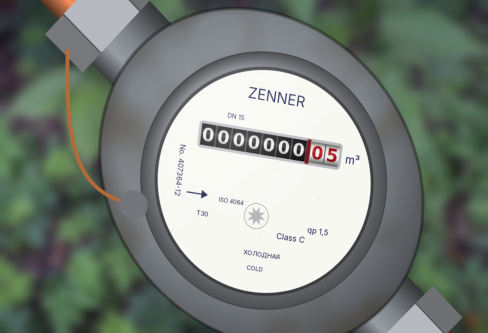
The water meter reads 0.05 m³
